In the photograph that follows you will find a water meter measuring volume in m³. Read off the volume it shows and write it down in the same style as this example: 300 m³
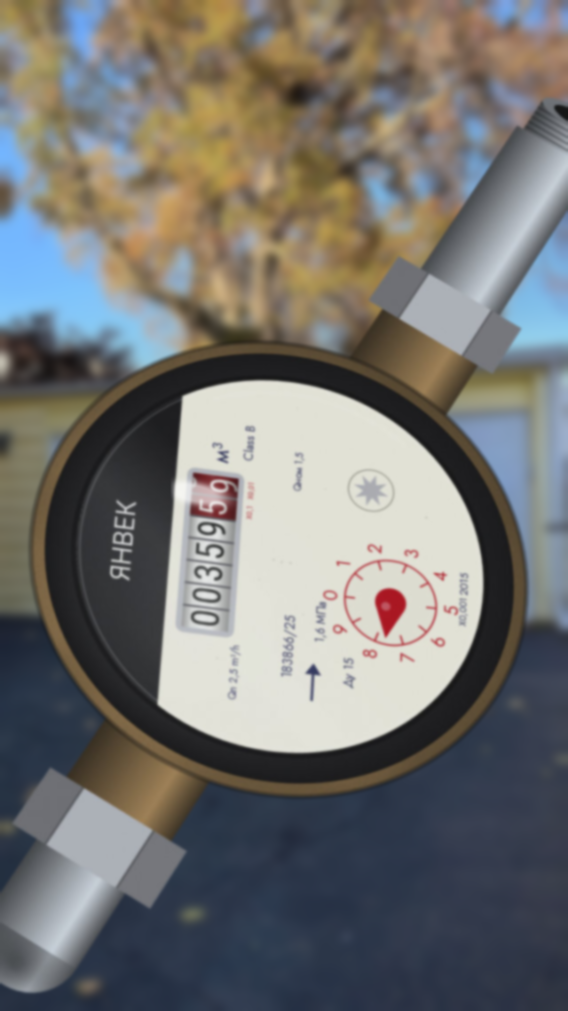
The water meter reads 359.587 m³
